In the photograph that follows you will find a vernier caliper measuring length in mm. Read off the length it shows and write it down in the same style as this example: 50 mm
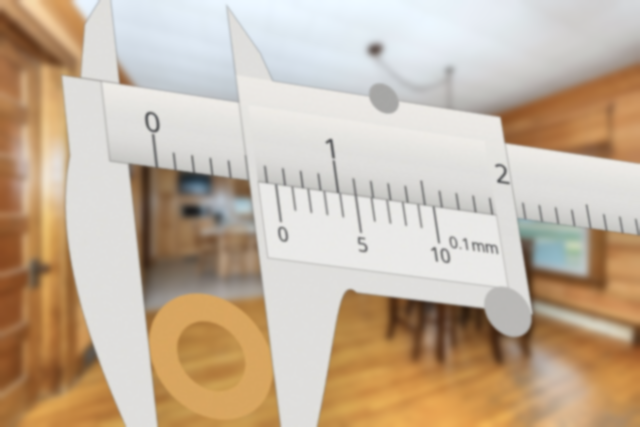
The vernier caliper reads 6.5 mm
